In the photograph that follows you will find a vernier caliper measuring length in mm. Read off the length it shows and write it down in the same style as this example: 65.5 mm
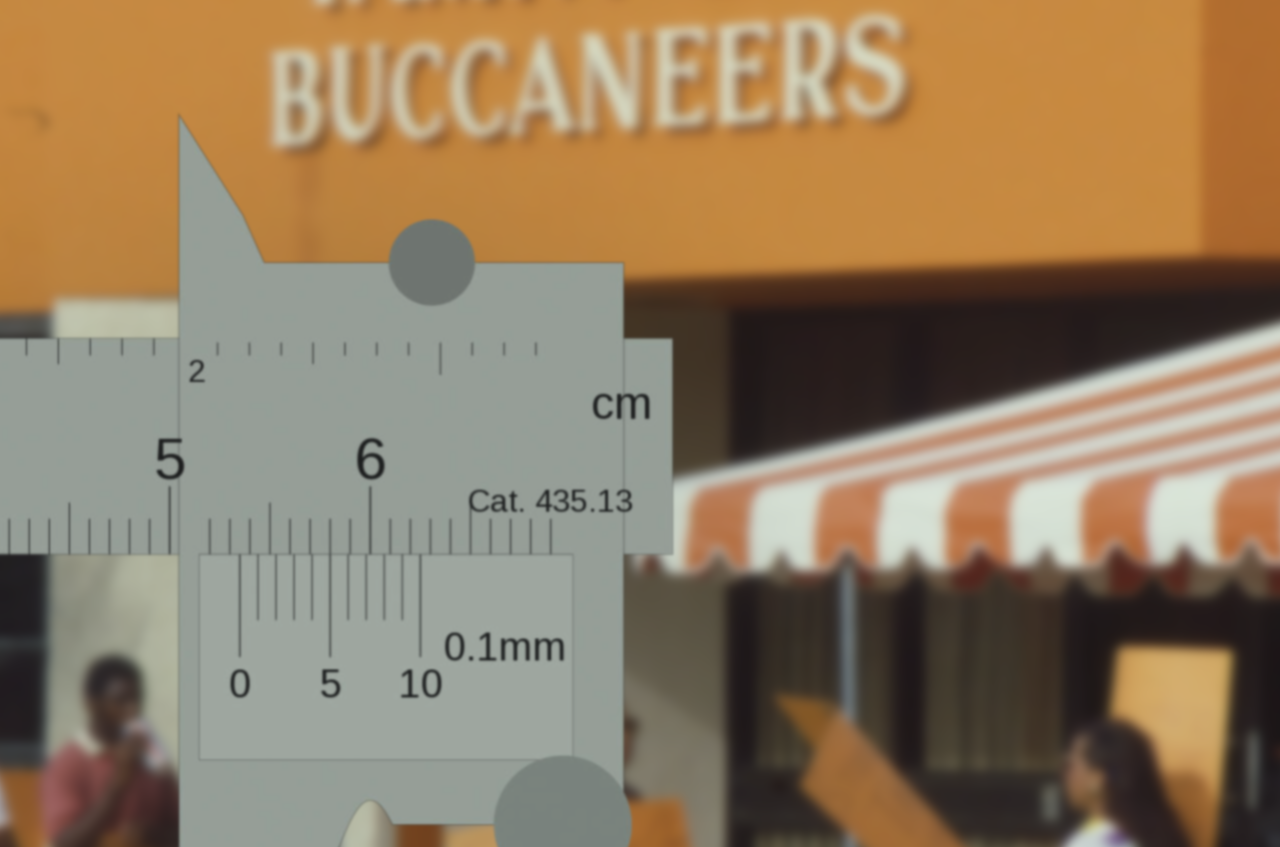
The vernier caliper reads 53.5 mm
